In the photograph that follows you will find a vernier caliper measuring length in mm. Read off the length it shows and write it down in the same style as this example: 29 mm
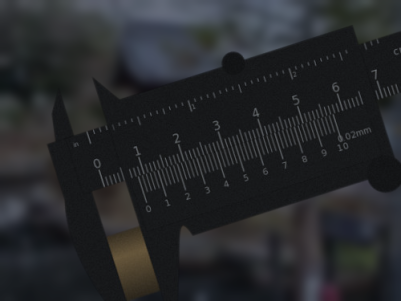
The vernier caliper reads 8.5 mm
